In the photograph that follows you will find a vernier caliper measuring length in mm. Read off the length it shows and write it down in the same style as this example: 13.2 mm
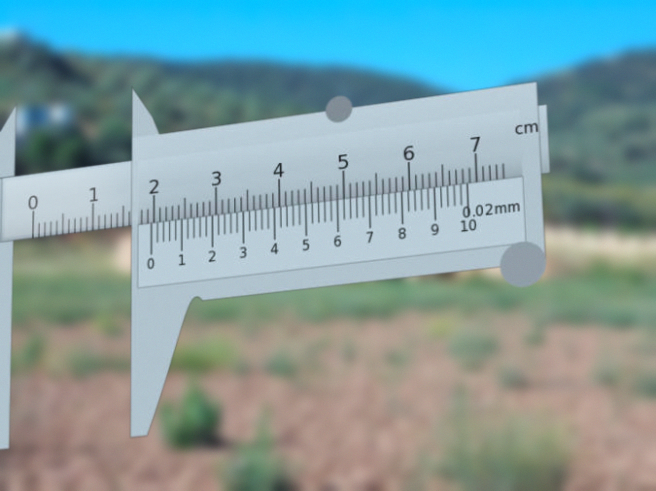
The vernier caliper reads 19.6 mm
